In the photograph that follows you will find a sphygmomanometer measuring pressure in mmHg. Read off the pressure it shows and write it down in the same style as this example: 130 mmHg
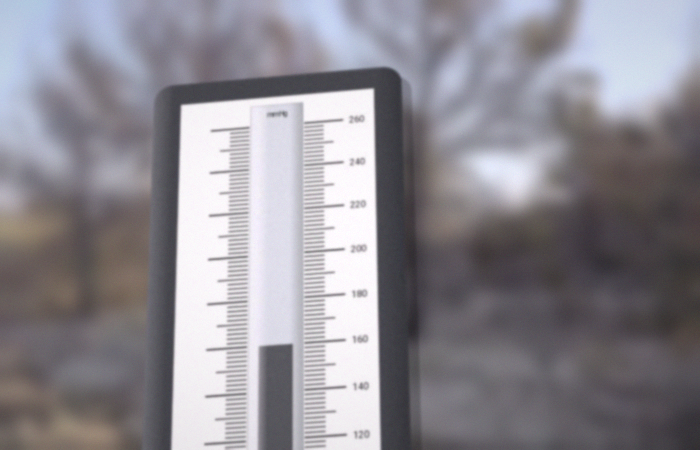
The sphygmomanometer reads 160 mmHg
